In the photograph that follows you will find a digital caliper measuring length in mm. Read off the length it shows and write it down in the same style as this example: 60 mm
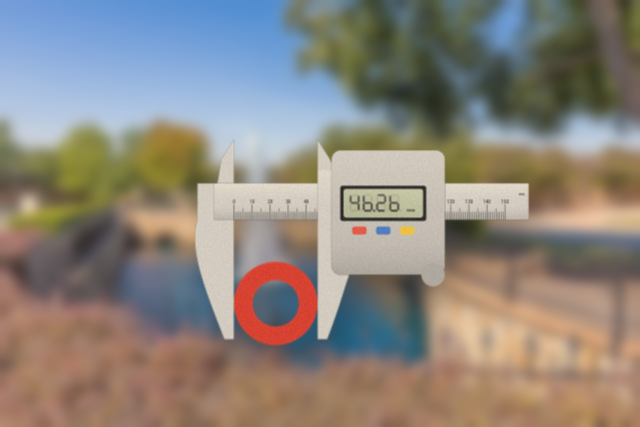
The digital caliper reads 46.26 mm
